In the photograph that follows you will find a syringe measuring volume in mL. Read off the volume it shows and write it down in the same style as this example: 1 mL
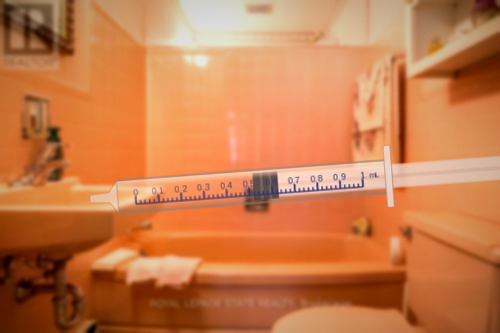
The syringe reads 0.52 mL
